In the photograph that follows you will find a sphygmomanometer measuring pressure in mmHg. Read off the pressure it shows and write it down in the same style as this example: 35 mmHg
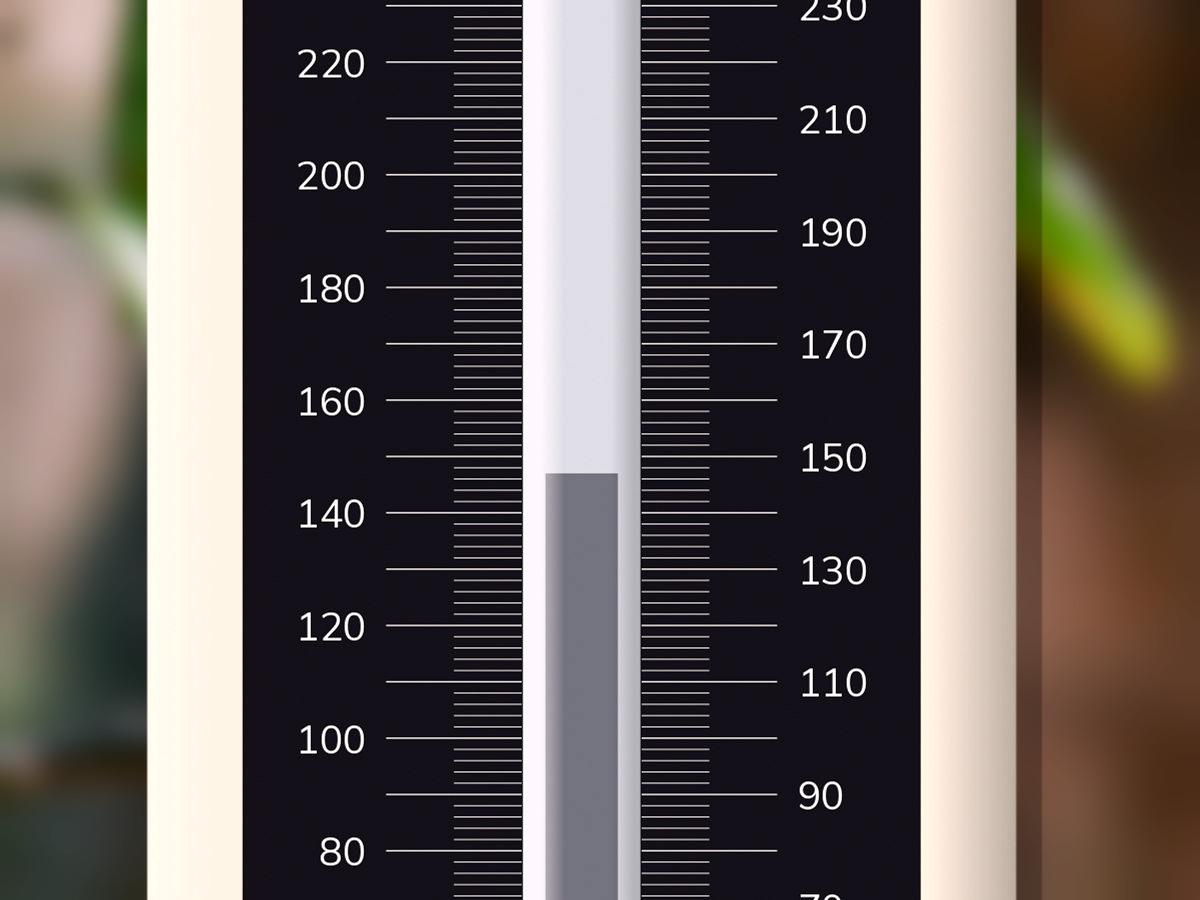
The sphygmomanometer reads 147 mmHg
